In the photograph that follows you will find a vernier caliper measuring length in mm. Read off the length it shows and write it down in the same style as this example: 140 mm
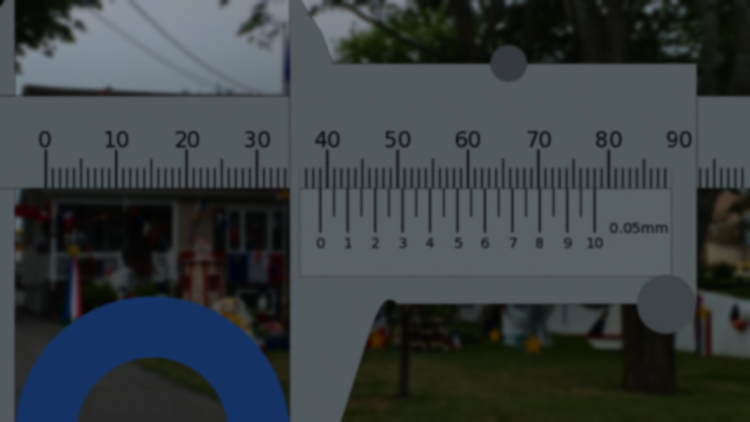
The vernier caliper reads 39.0 mm
